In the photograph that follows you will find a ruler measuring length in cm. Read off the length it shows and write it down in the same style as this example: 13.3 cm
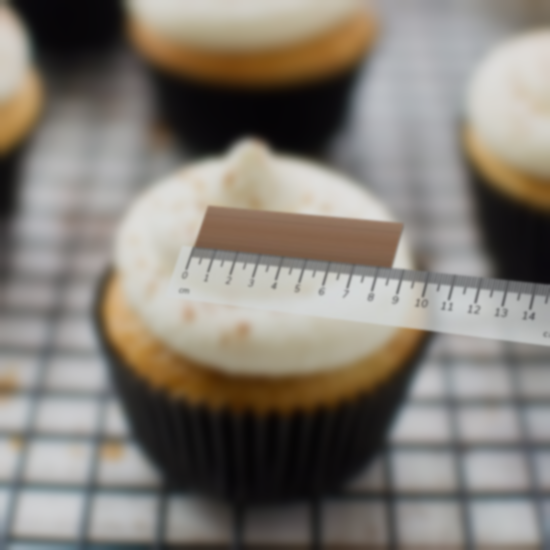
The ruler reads 8.5 cm
